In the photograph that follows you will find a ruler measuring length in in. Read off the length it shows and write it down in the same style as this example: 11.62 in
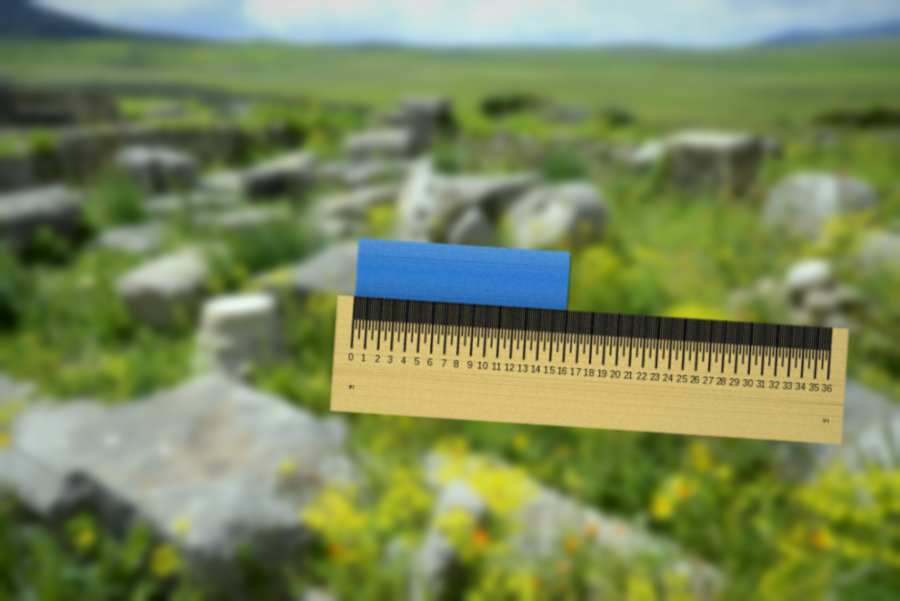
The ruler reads 16 in
